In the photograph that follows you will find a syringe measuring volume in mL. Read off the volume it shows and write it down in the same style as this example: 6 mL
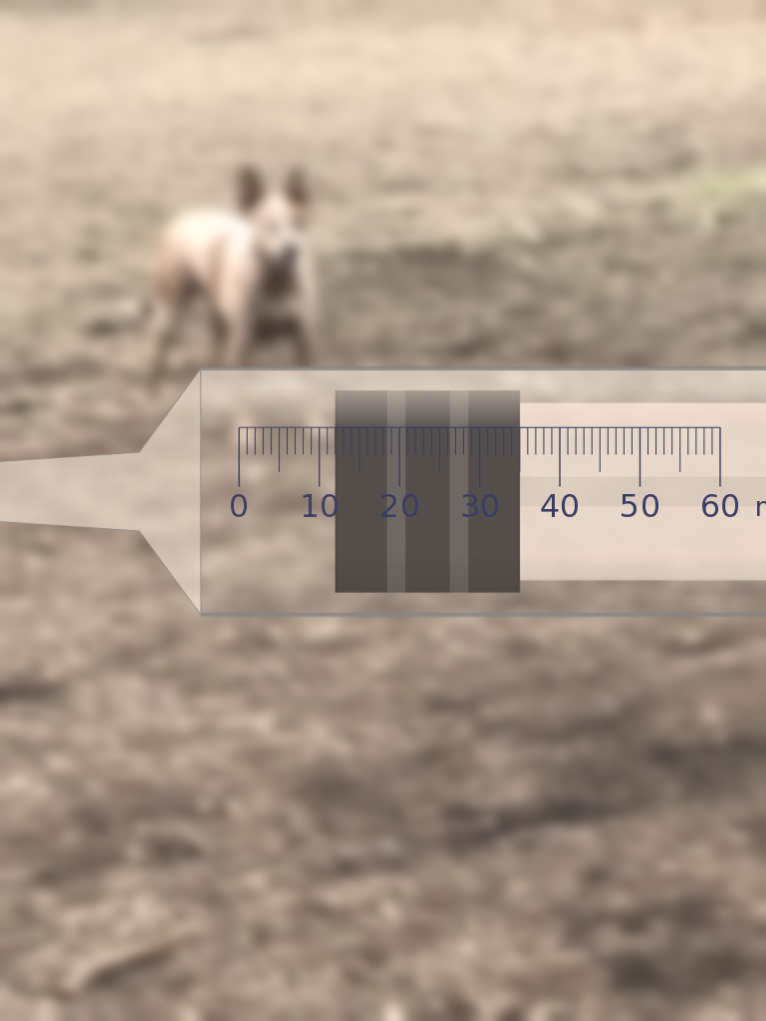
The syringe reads 12 mL
